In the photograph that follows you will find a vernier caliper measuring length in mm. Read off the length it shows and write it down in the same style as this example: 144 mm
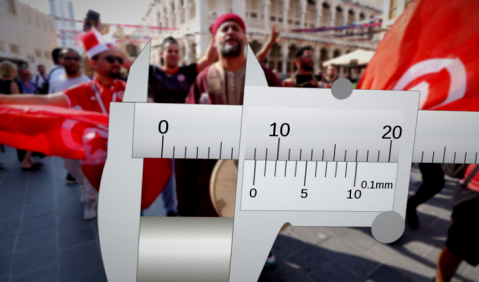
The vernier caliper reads 8.1 mm
